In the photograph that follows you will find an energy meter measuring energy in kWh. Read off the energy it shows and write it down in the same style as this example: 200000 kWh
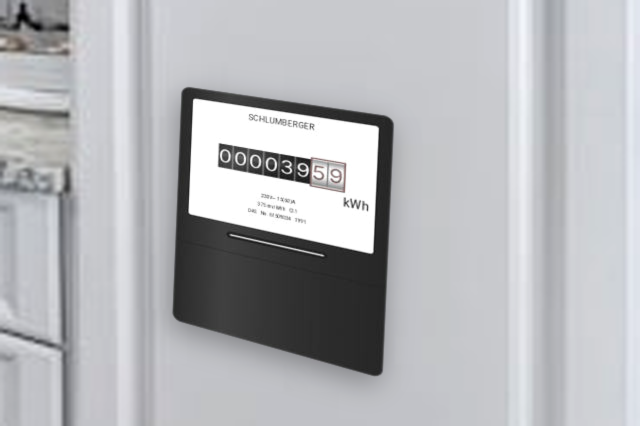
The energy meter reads 39.59 kWh
